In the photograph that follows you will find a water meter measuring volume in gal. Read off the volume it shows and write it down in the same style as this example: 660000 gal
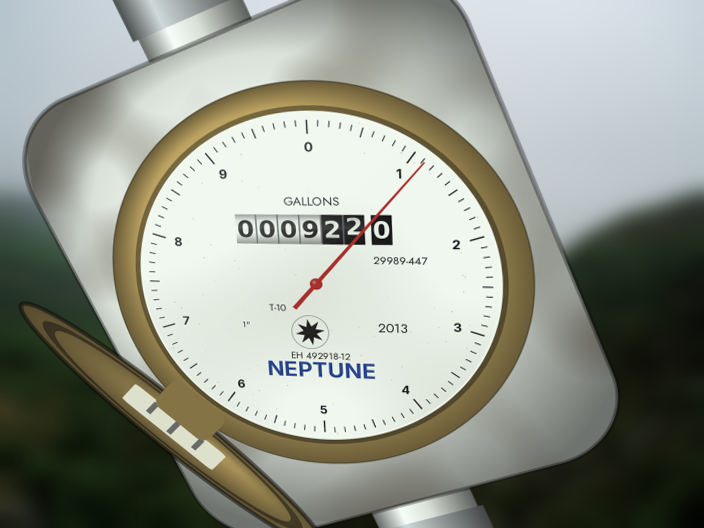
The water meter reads 9221.1 gal
